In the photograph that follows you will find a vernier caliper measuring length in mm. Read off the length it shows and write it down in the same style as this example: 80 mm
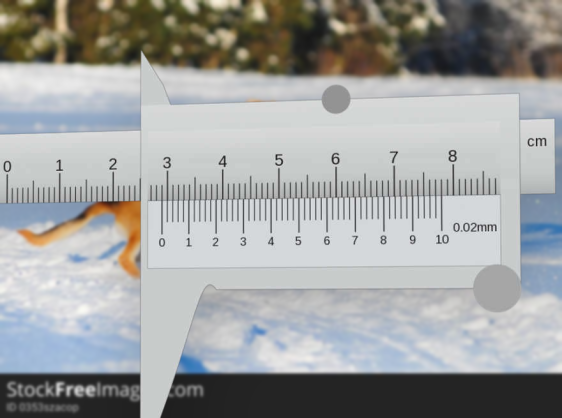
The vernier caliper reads 29.0 mm
